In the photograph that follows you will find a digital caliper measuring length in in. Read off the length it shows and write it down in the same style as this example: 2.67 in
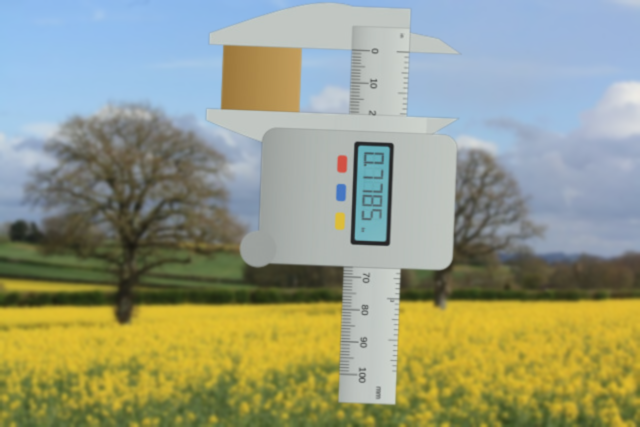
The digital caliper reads 0.7785 in
